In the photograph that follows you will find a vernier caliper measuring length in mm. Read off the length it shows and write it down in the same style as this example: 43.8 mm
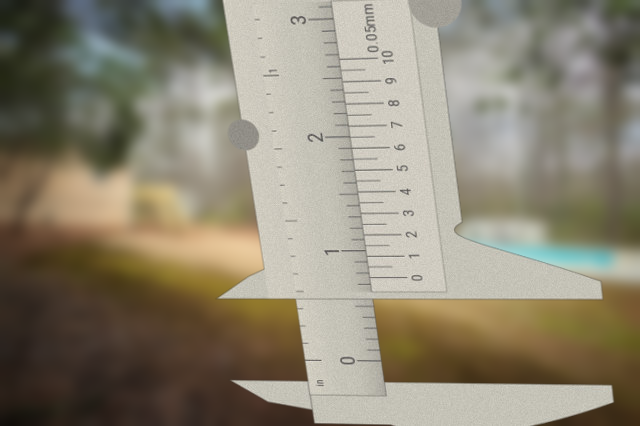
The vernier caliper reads 7.6 mm
